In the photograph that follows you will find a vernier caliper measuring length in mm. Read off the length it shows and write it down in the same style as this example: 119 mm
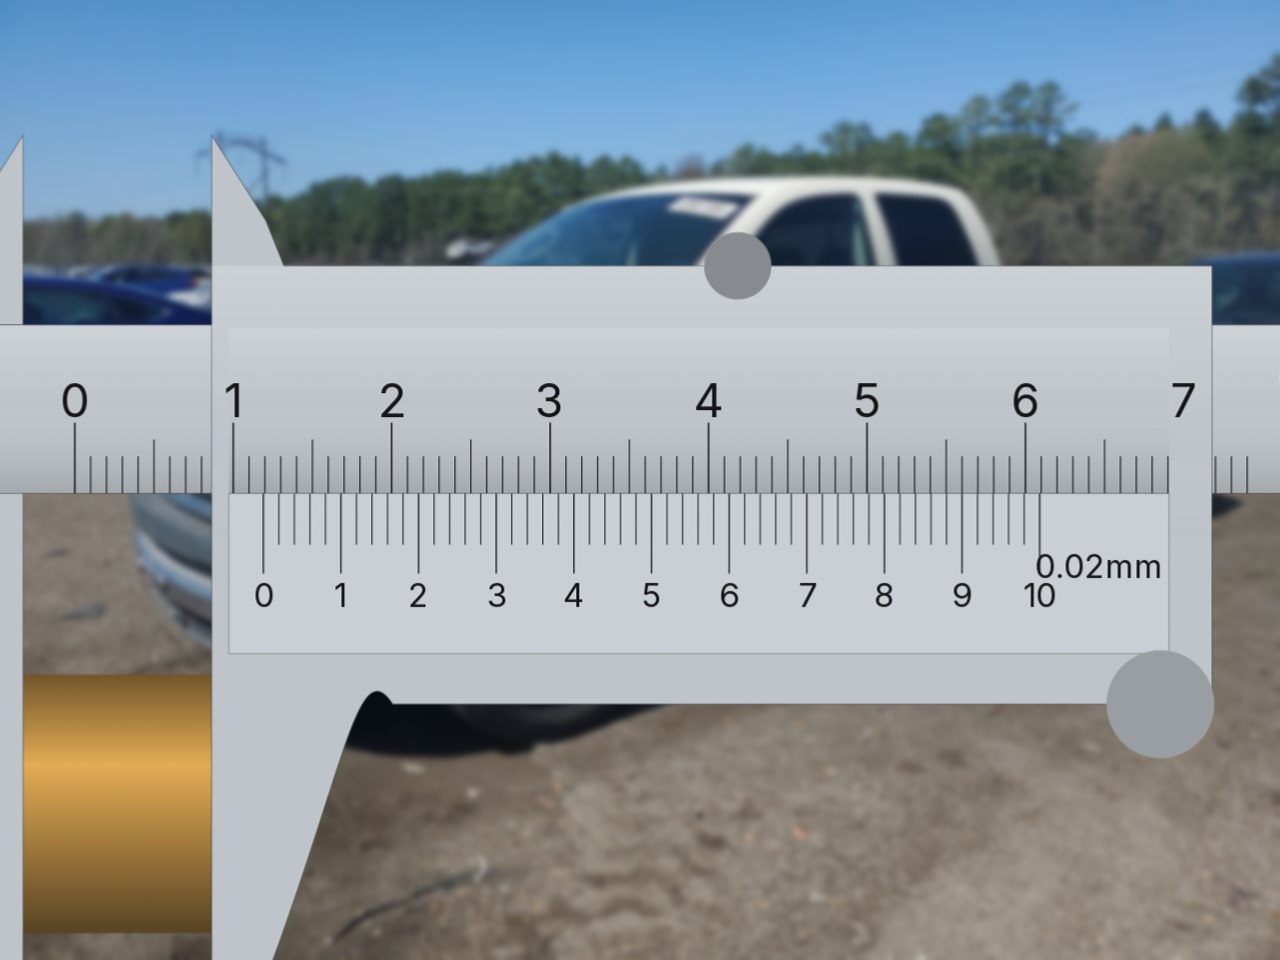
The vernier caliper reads 11.9 mm
